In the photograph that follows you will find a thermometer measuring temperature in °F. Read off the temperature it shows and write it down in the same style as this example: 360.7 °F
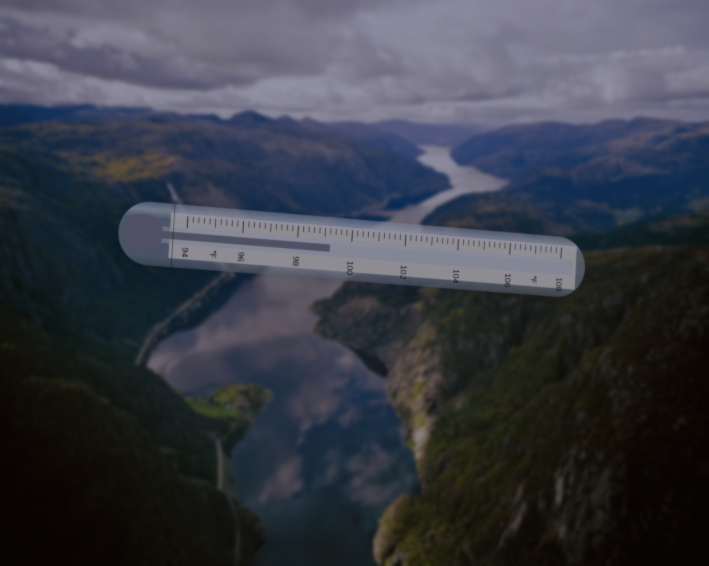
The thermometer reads 99.2 °F
